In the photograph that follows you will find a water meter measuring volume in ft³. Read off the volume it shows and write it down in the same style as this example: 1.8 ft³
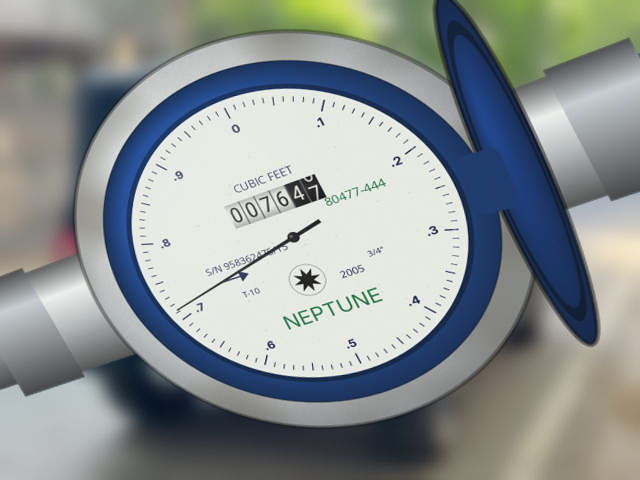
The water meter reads 7646.71 ft³
